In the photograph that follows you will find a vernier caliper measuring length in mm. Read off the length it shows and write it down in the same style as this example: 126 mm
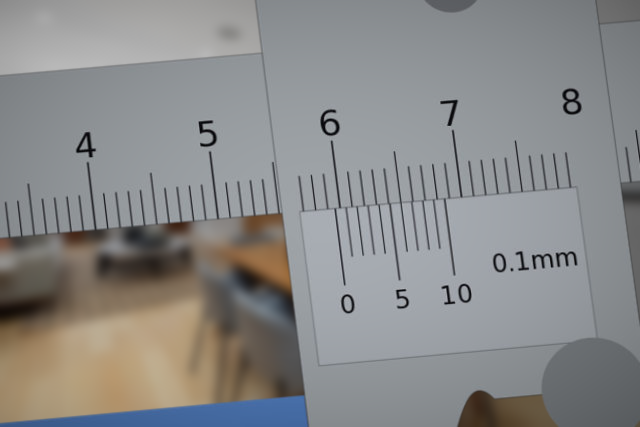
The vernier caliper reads 59.6 mm
